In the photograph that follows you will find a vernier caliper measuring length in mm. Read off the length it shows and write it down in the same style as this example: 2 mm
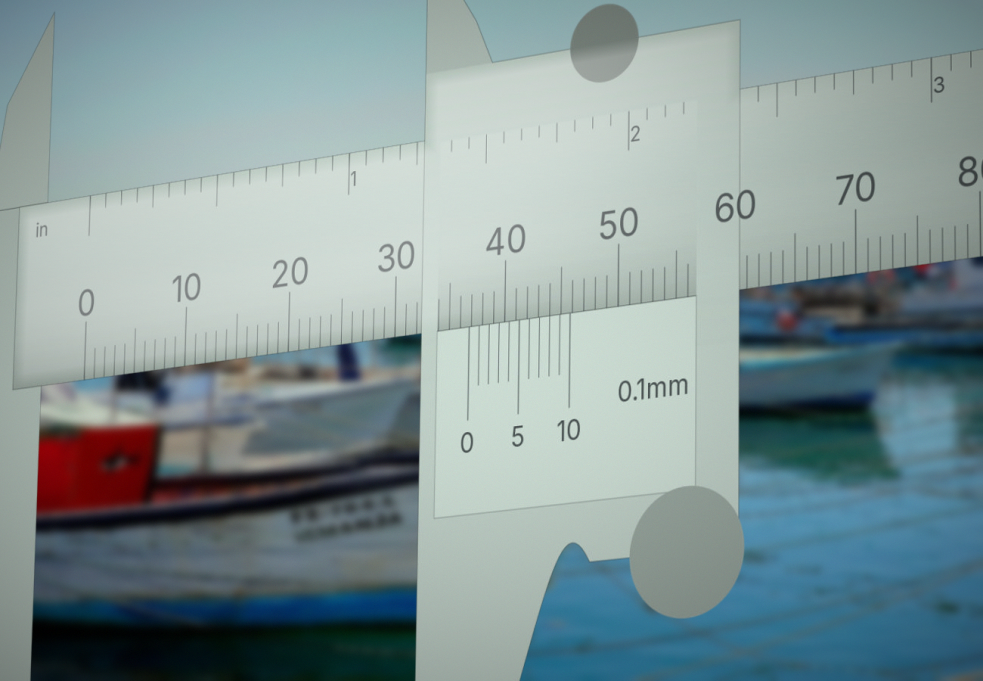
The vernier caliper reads 36.8 mm
